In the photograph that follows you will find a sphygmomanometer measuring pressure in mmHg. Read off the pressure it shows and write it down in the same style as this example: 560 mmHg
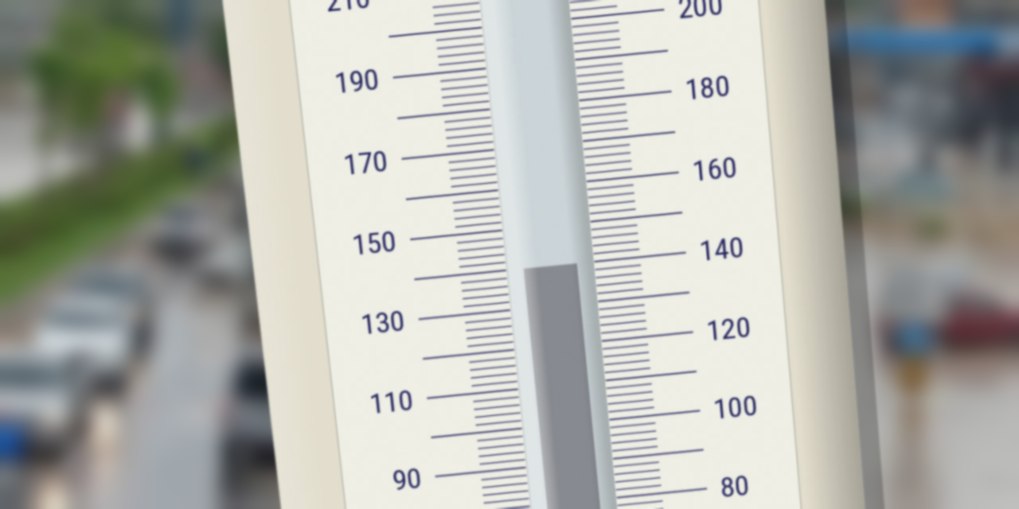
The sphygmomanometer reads 140 mmHg
